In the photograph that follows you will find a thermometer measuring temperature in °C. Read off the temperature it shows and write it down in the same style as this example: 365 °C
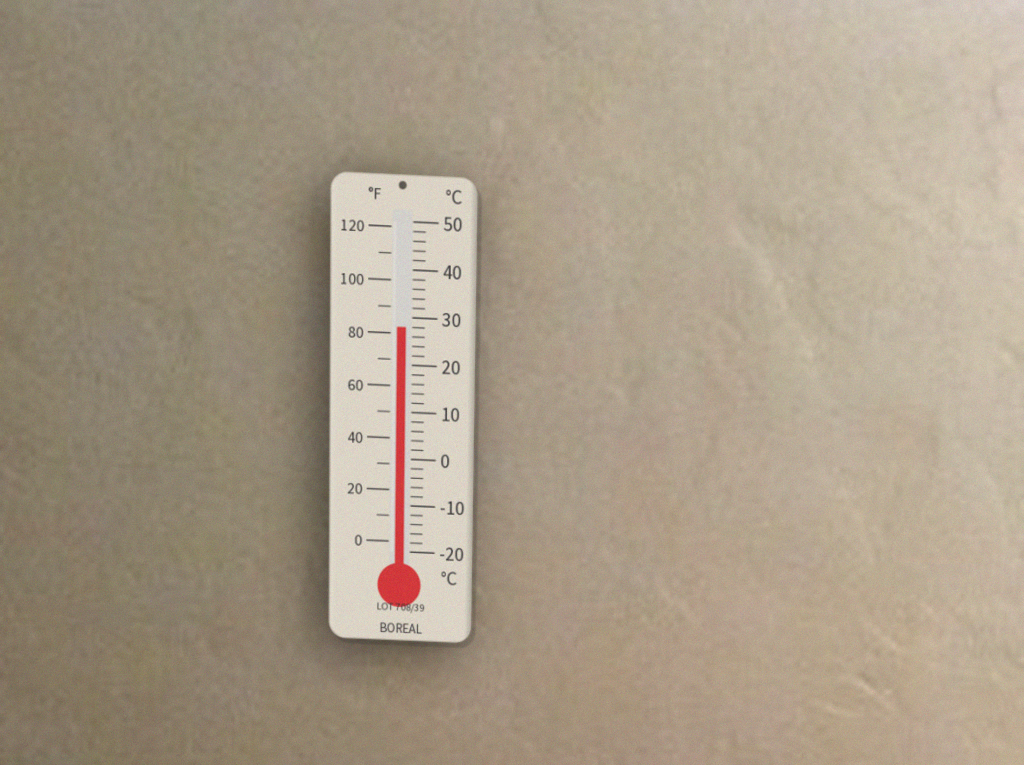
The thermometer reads 28 °C
